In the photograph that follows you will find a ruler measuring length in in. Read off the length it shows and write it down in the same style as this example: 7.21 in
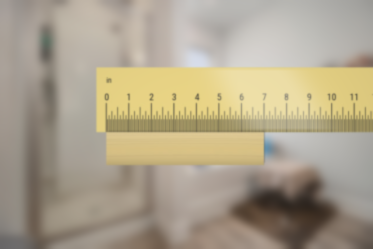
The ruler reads 7 in
